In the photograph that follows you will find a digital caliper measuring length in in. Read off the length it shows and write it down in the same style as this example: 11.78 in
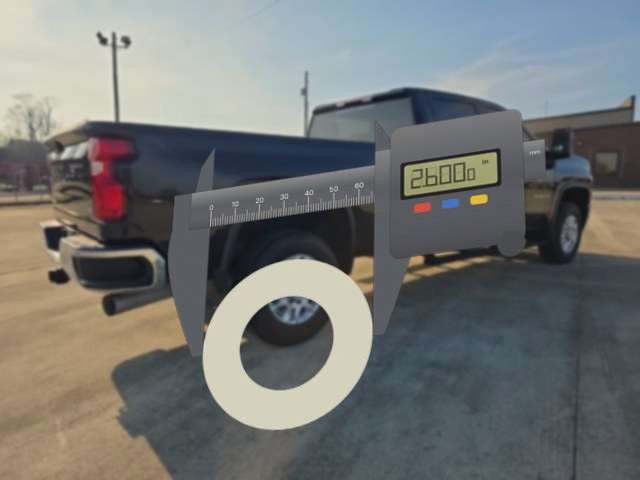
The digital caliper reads 2.6000 in
